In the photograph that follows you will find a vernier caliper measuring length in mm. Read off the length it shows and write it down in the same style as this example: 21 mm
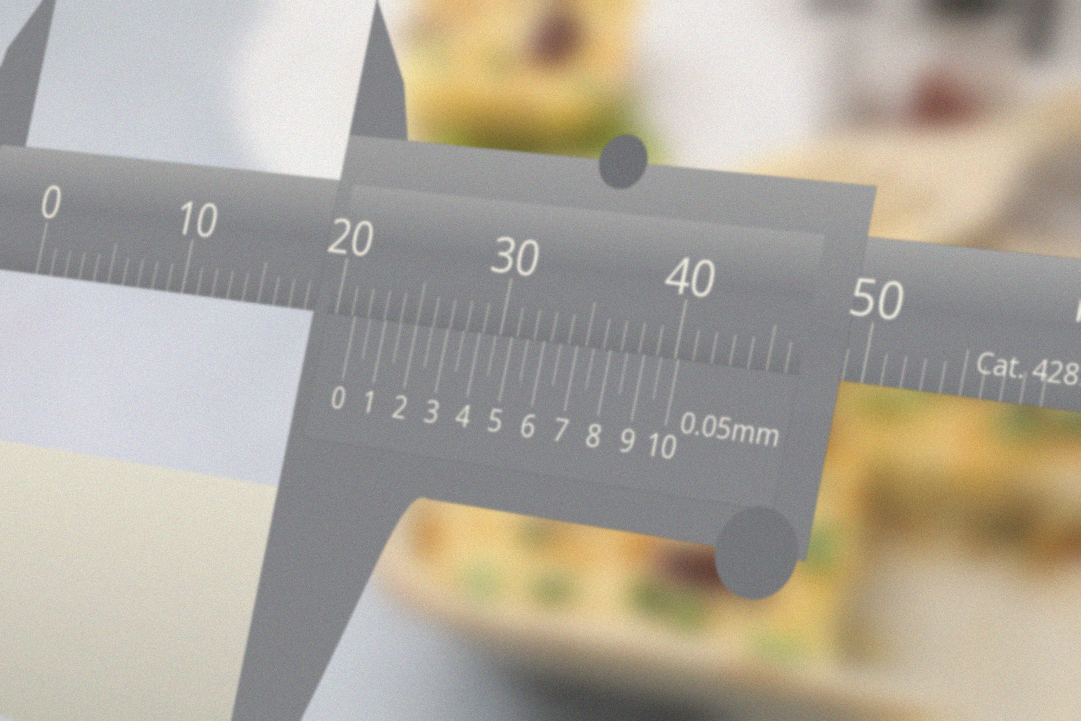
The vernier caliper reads 21.2 mm
